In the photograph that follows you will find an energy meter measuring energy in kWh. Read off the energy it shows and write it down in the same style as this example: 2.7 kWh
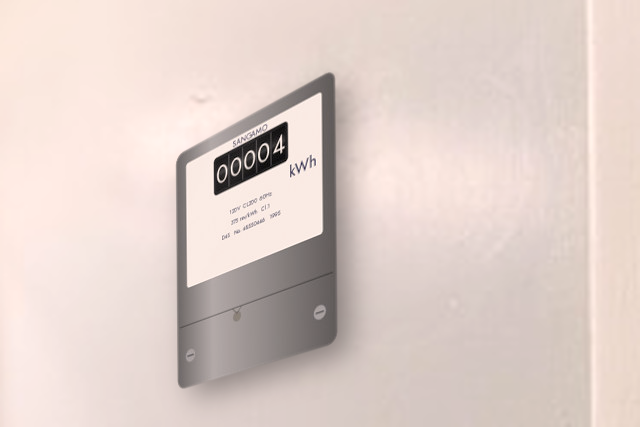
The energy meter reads 4 kWh
